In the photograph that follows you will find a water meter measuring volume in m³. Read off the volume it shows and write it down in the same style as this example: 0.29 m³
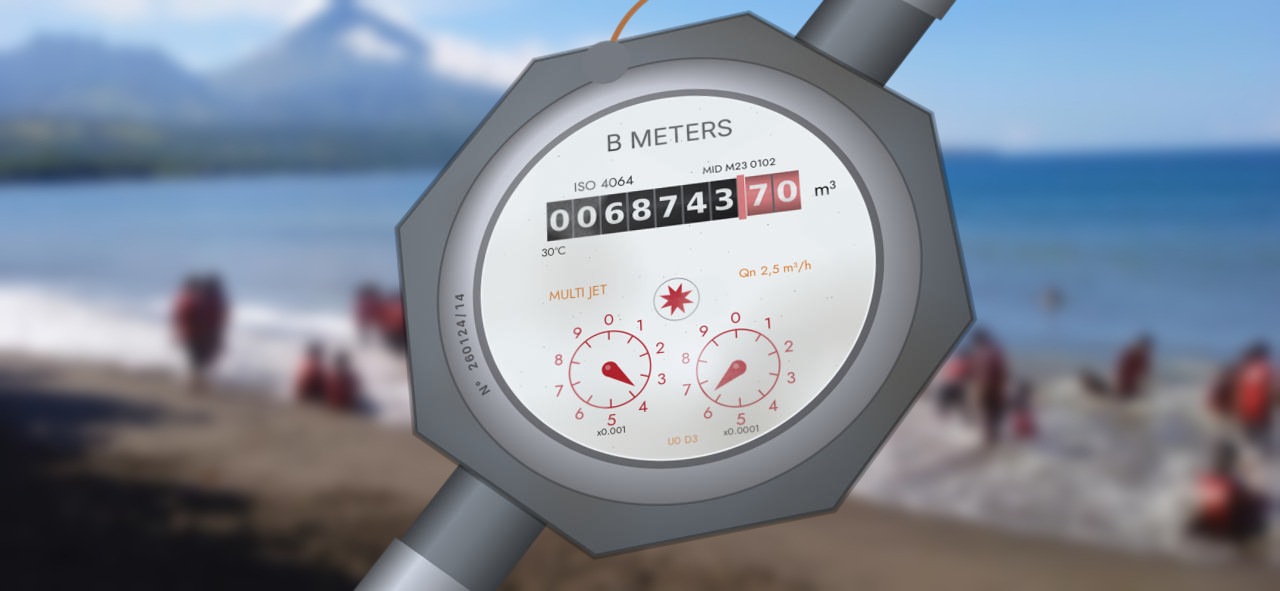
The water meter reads 68743.7036 m³
